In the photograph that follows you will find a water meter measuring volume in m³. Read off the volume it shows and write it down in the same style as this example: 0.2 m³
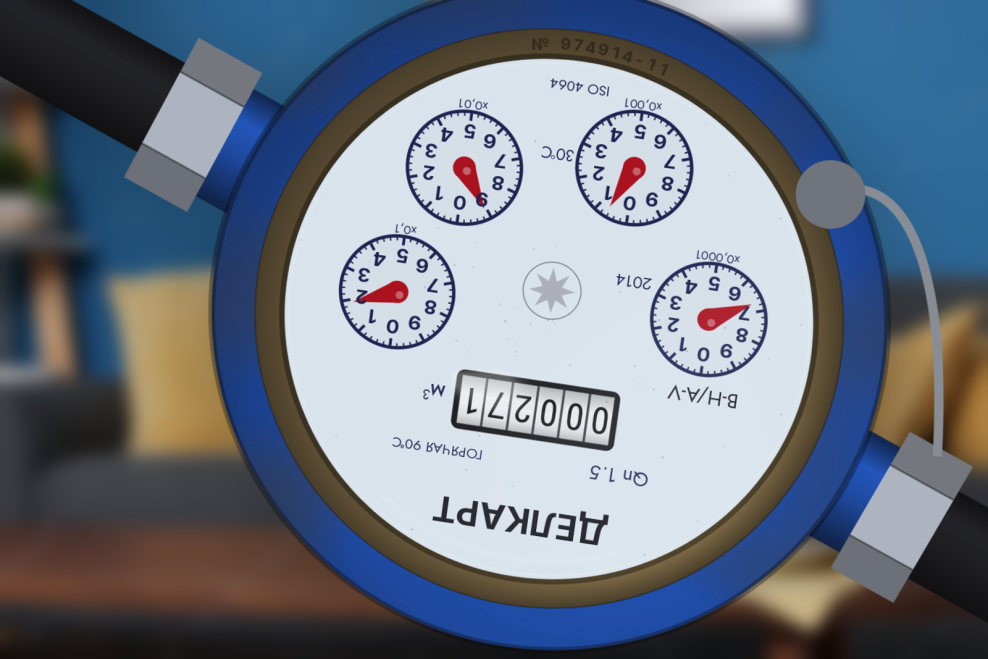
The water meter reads 271.1906 m³
